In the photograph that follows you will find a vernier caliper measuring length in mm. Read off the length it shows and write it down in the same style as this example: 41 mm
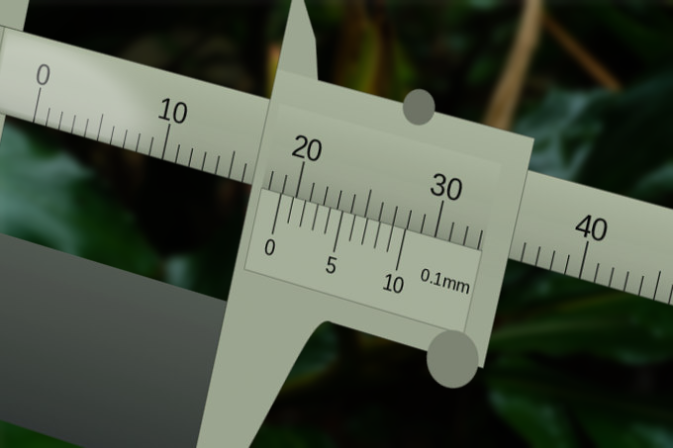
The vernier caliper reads 18.9 mm
